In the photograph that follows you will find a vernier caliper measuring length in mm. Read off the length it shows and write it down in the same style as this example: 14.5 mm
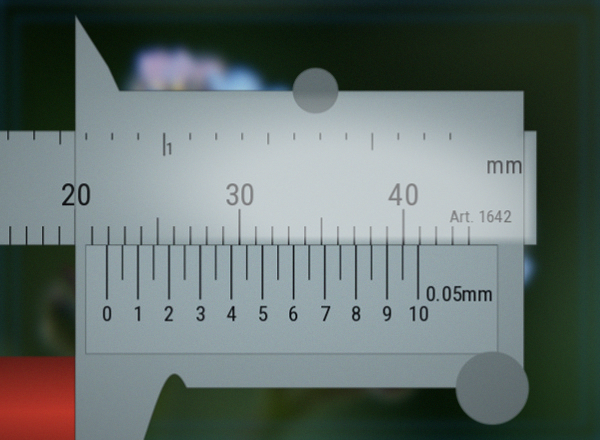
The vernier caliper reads 21.9 mm
